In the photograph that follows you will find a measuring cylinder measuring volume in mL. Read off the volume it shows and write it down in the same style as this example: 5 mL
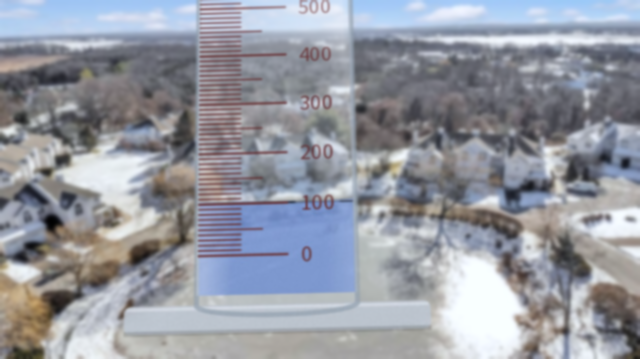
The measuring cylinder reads 100 mL
